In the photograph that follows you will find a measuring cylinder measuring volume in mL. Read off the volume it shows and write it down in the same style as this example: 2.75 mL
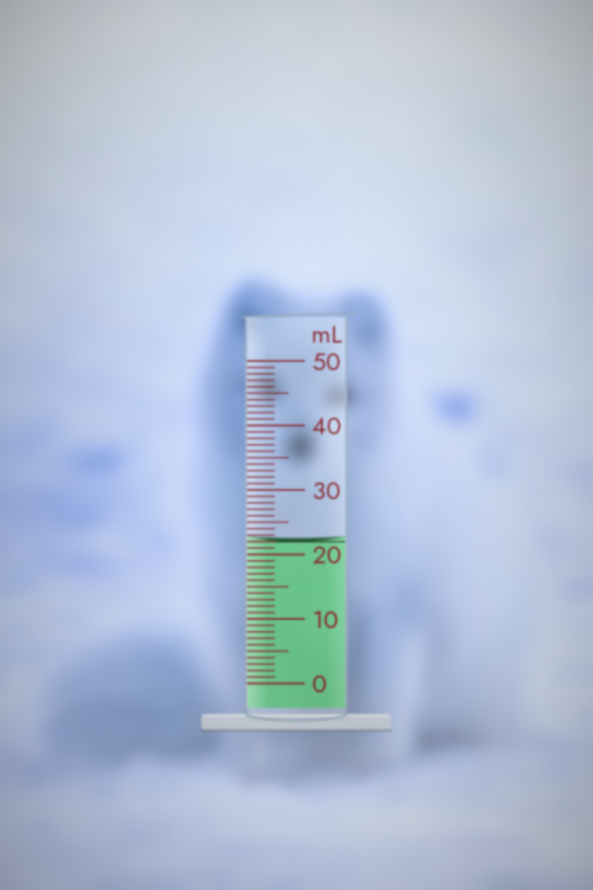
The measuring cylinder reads 22 mL
